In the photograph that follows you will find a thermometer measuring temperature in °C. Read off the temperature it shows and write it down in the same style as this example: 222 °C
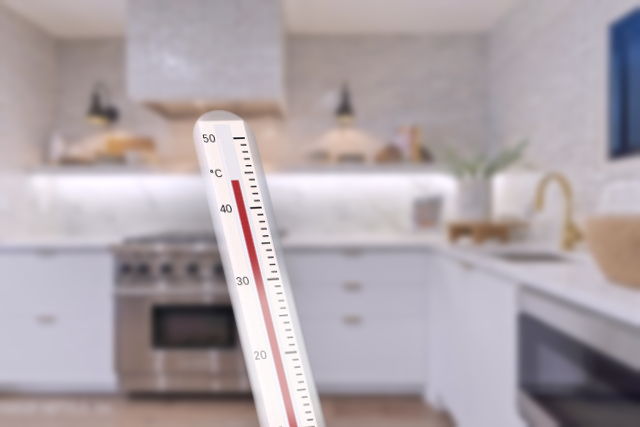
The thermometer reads 44 °C
